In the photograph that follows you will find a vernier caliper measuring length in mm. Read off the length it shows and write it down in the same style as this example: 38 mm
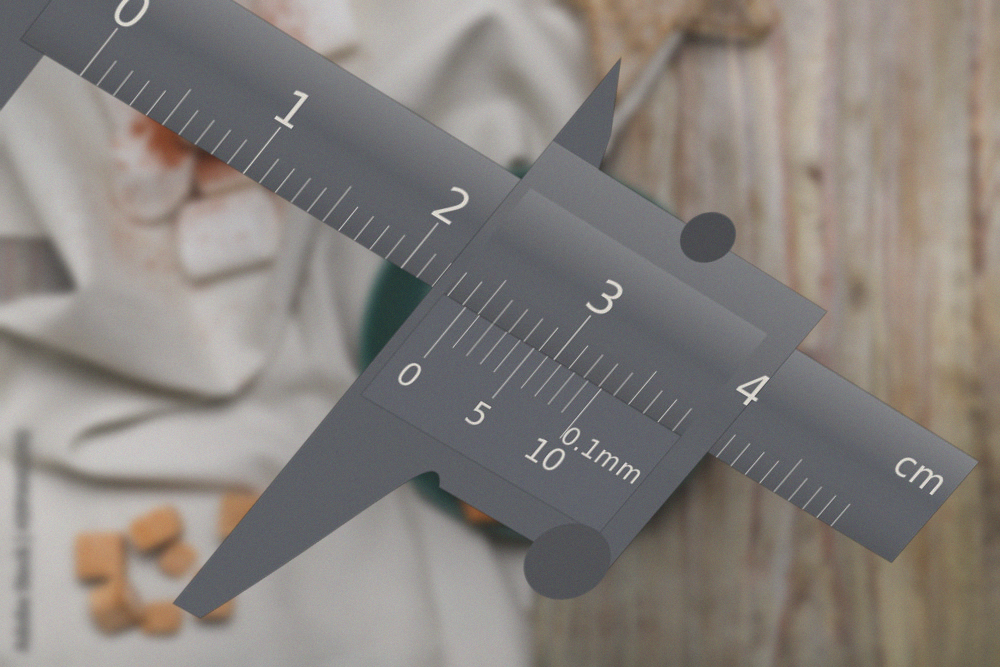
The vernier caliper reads 24.2 mm
